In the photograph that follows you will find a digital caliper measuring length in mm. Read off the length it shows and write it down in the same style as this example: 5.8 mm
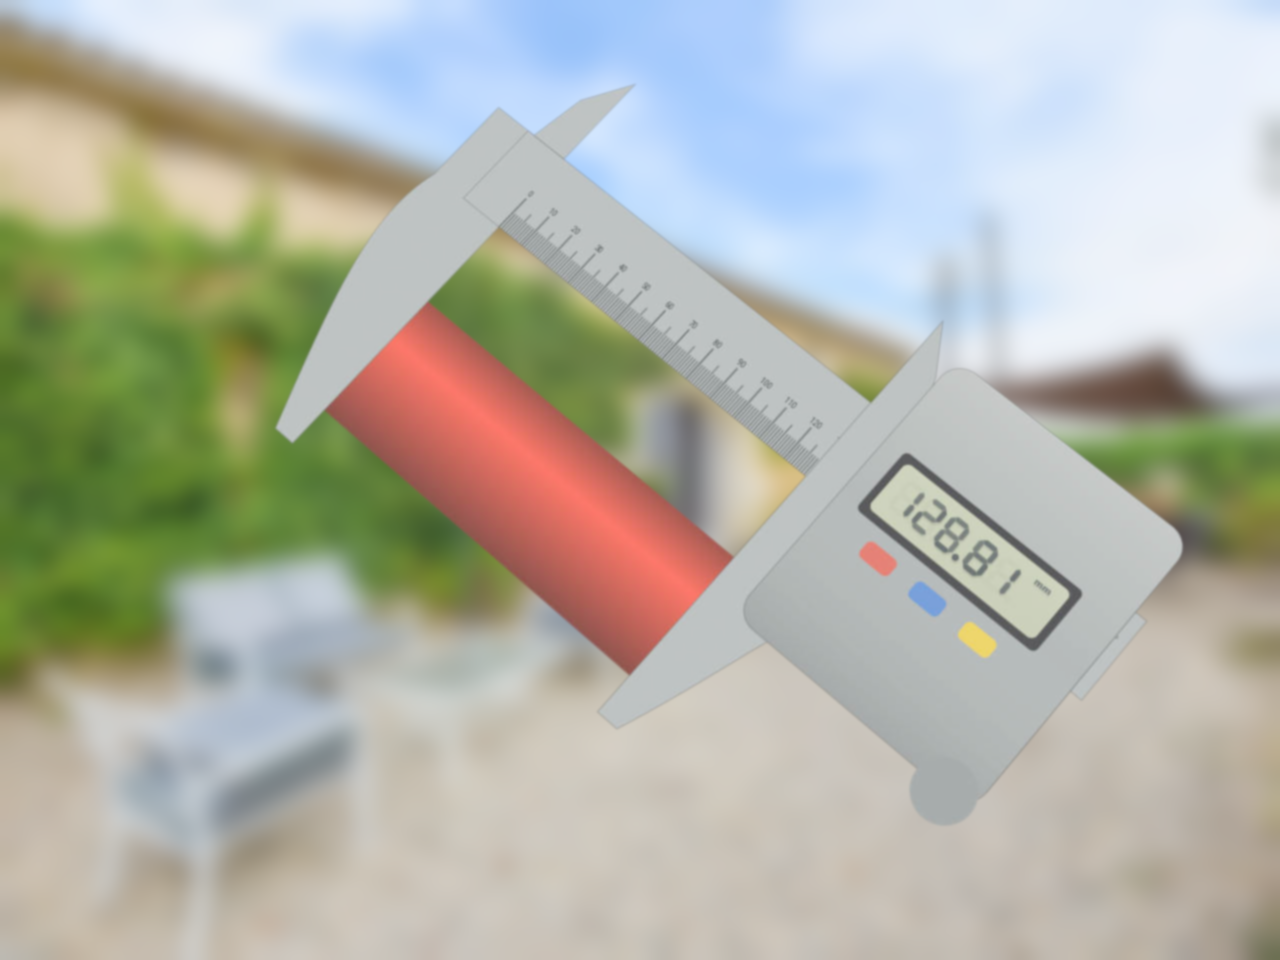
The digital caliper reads 128.81 mm
